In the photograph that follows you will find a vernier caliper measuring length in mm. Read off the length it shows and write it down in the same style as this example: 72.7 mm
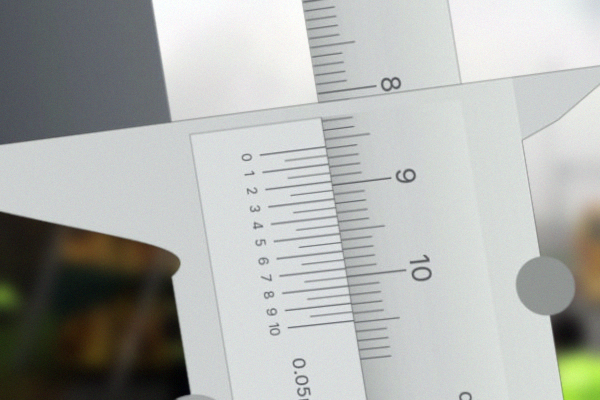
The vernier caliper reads 85.8 mm
